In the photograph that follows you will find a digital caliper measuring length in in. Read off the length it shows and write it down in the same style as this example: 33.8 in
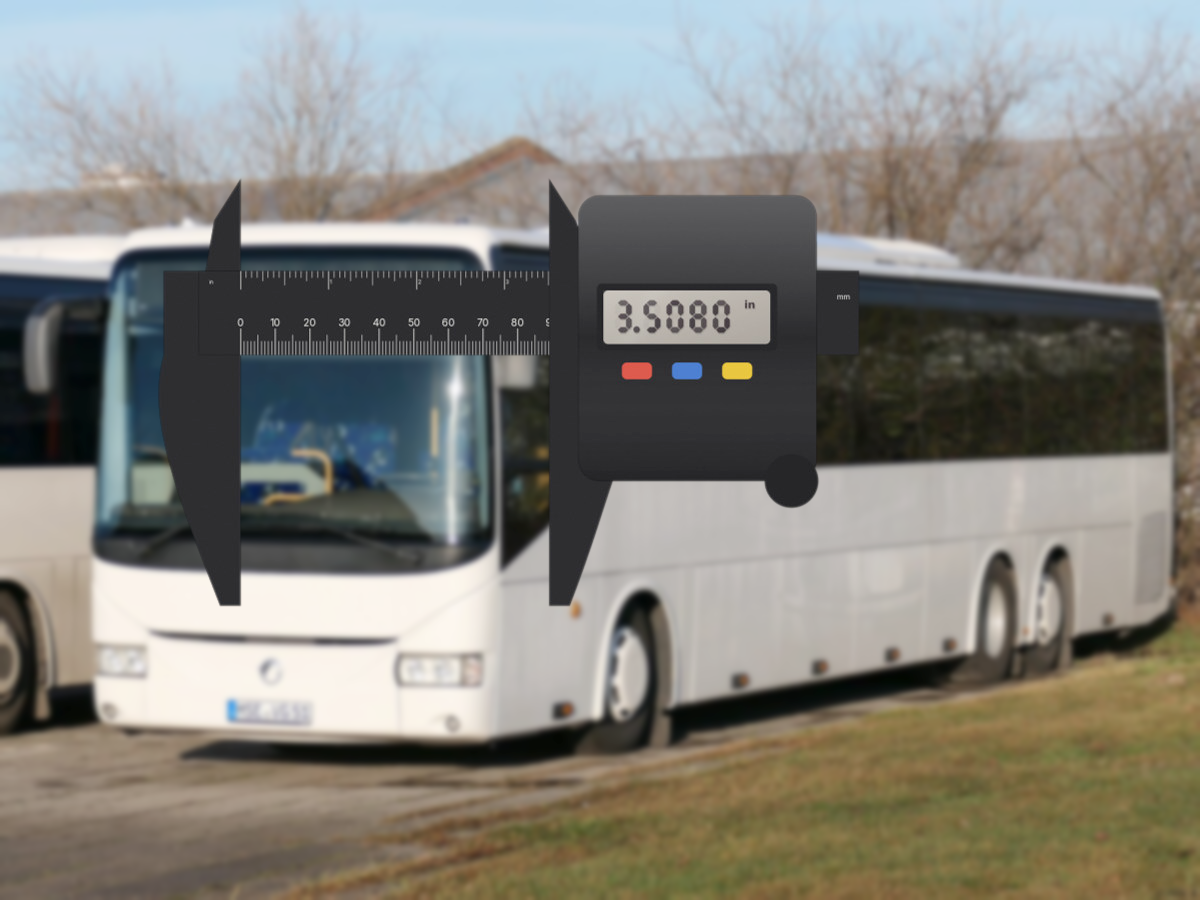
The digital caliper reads 3.5080 in
